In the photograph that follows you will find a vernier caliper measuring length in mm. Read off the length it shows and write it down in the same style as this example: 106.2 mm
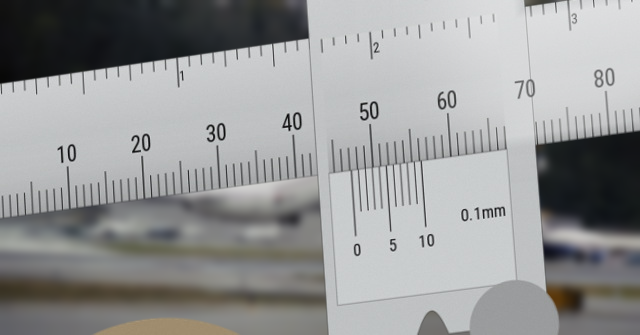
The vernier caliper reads 47.2 mm
